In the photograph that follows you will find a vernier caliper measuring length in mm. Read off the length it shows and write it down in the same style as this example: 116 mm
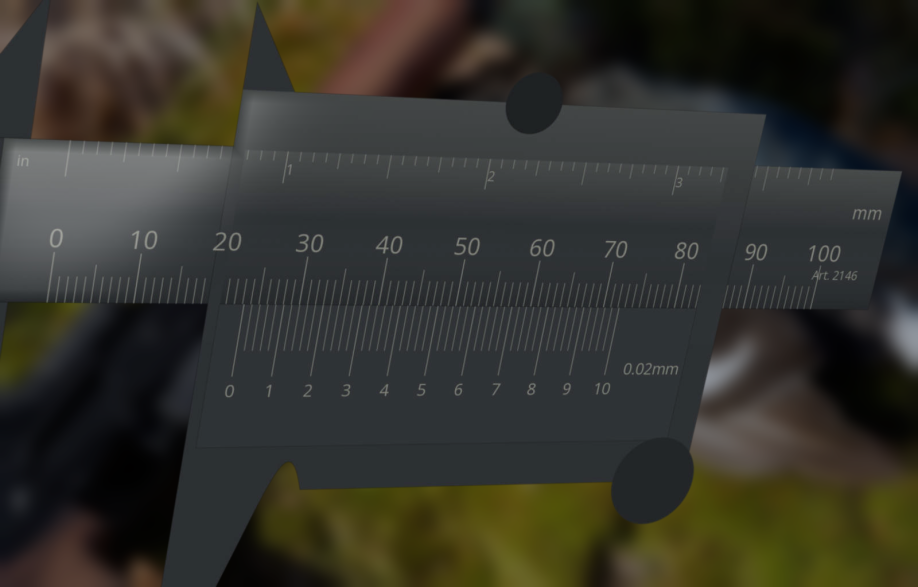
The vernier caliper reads 23.2 mm
